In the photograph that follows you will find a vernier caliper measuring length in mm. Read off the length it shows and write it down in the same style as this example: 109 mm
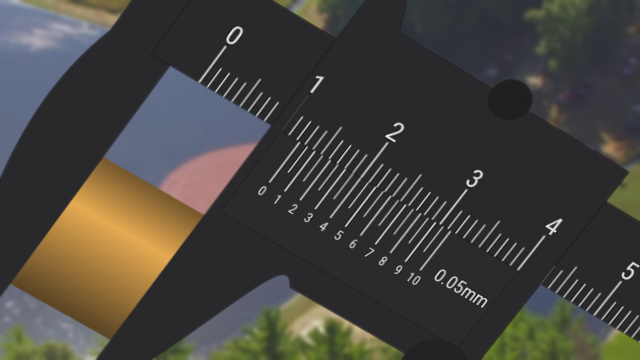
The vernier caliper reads 12.4 mm
